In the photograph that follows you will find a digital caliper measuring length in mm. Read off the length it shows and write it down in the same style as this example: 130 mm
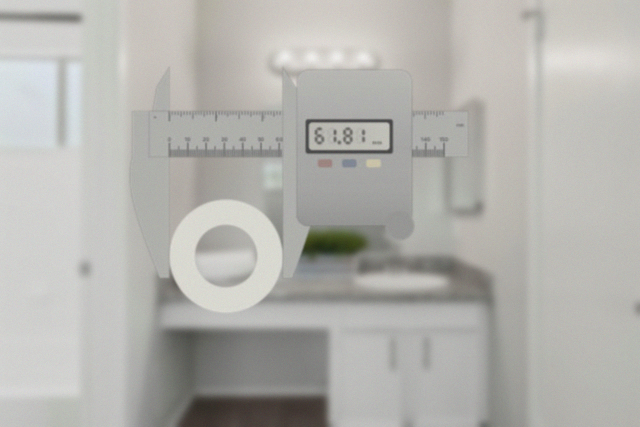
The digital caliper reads 61.81 mm
